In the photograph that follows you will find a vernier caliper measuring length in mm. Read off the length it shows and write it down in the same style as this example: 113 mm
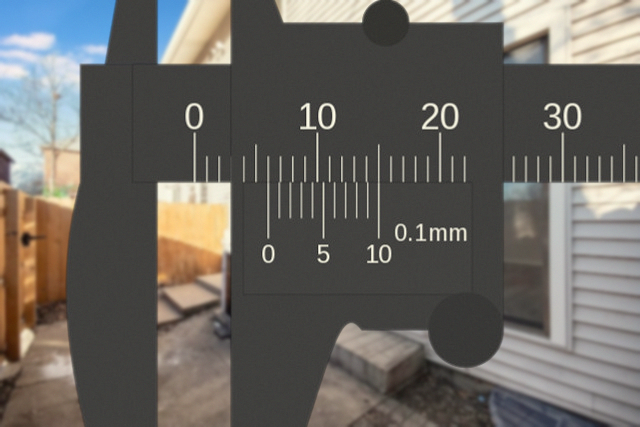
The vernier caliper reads 6.0 mm
